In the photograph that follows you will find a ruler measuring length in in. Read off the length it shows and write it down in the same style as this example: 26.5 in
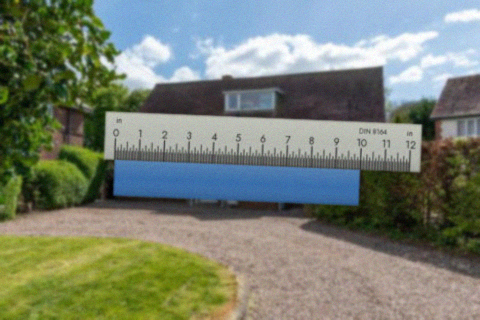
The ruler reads 10 in
